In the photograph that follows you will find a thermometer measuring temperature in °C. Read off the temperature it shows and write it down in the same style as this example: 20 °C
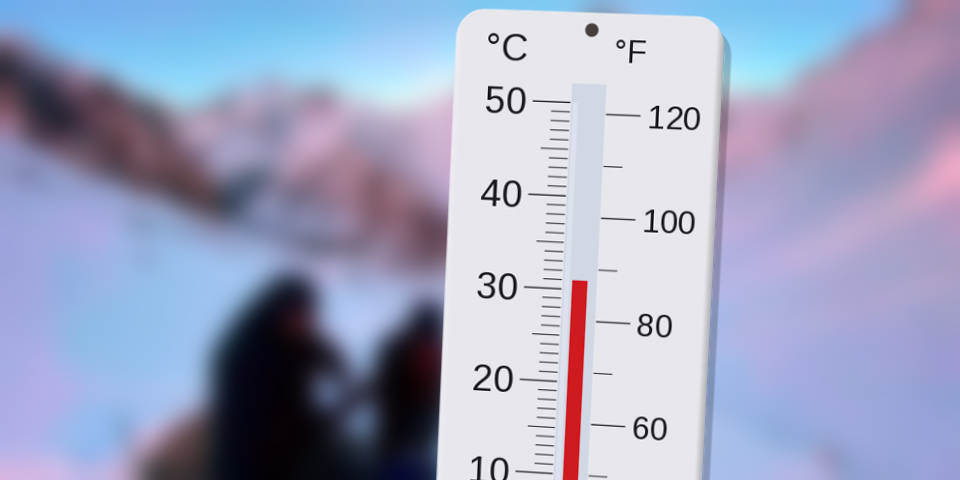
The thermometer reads 31 °C
